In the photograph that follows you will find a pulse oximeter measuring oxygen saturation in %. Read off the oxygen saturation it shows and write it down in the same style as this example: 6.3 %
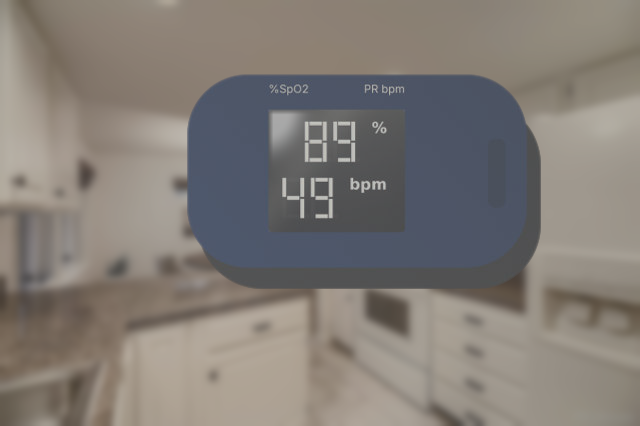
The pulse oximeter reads 89 %
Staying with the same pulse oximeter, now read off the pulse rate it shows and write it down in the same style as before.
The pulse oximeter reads 49 bpm
